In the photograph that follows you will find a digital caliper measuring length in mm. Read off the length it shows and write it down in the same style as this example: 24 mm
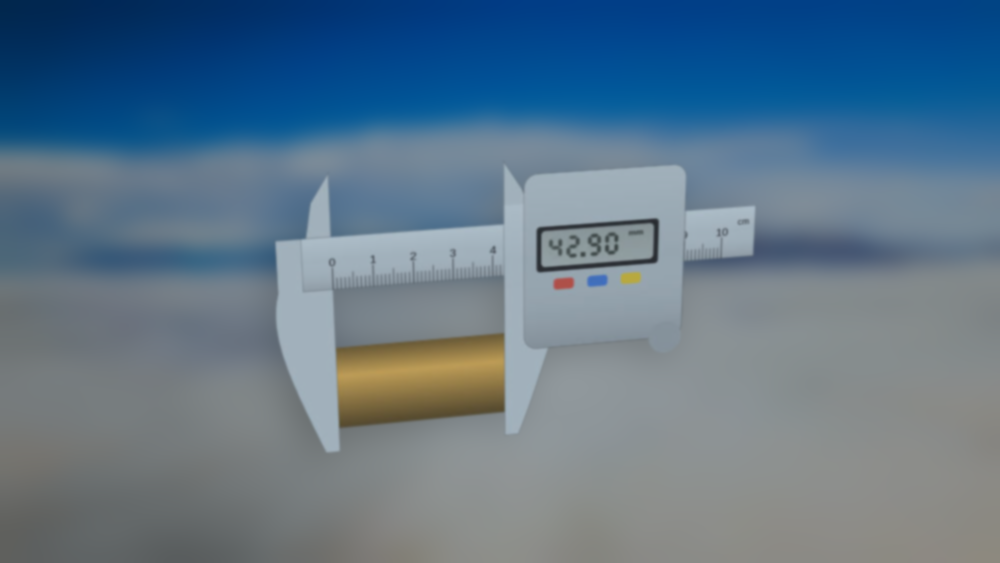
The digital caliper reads 42.90 mm
